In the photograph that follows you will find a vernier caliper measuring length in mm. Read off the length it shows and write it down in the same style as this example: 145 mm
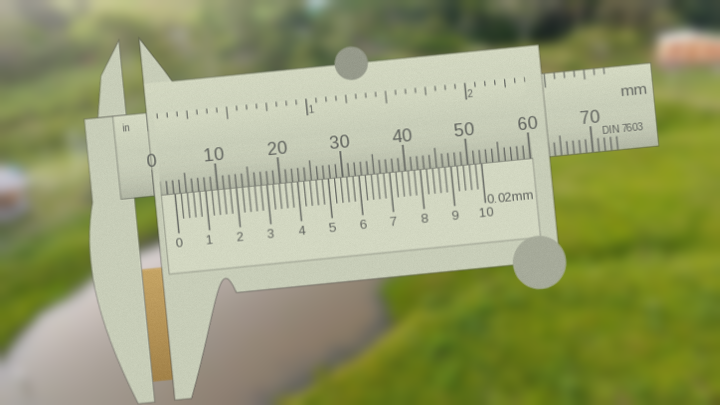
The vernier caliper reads 3.2 mm
